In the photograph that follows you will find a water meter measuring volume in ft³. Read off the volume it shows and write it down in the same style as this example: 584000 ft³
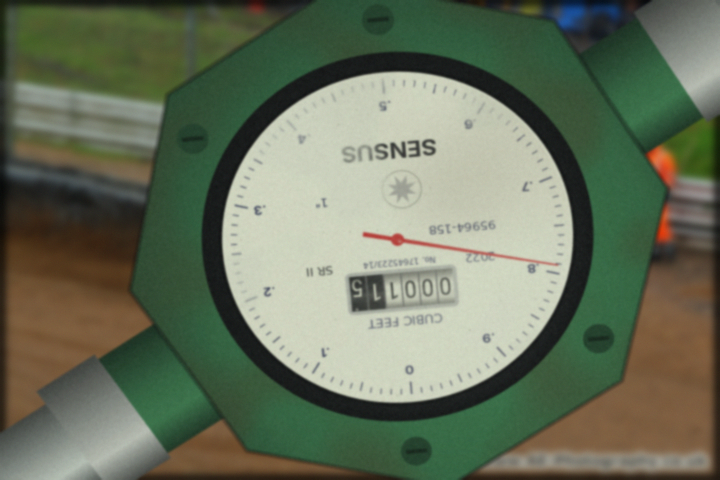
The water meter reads 114.79 ft³
